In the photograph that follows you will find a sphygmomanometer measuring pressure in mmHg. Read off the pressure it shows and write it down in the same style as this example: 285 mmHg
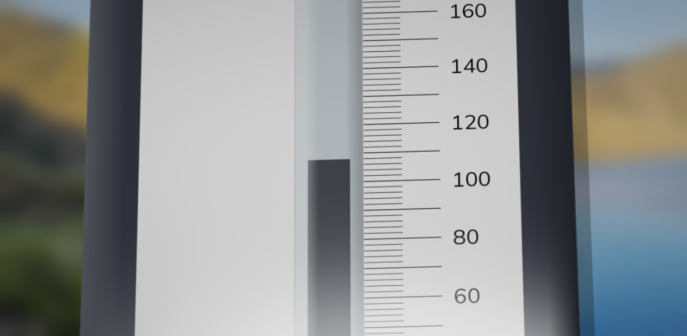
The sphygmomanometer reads 108 mmHg
